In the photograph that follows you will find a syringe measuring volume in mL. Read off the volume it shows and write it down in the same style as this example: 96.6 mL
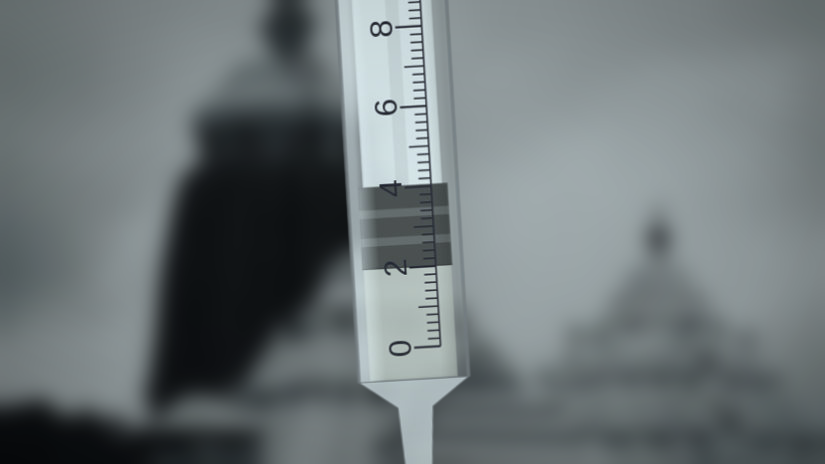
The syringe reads 2 mL
